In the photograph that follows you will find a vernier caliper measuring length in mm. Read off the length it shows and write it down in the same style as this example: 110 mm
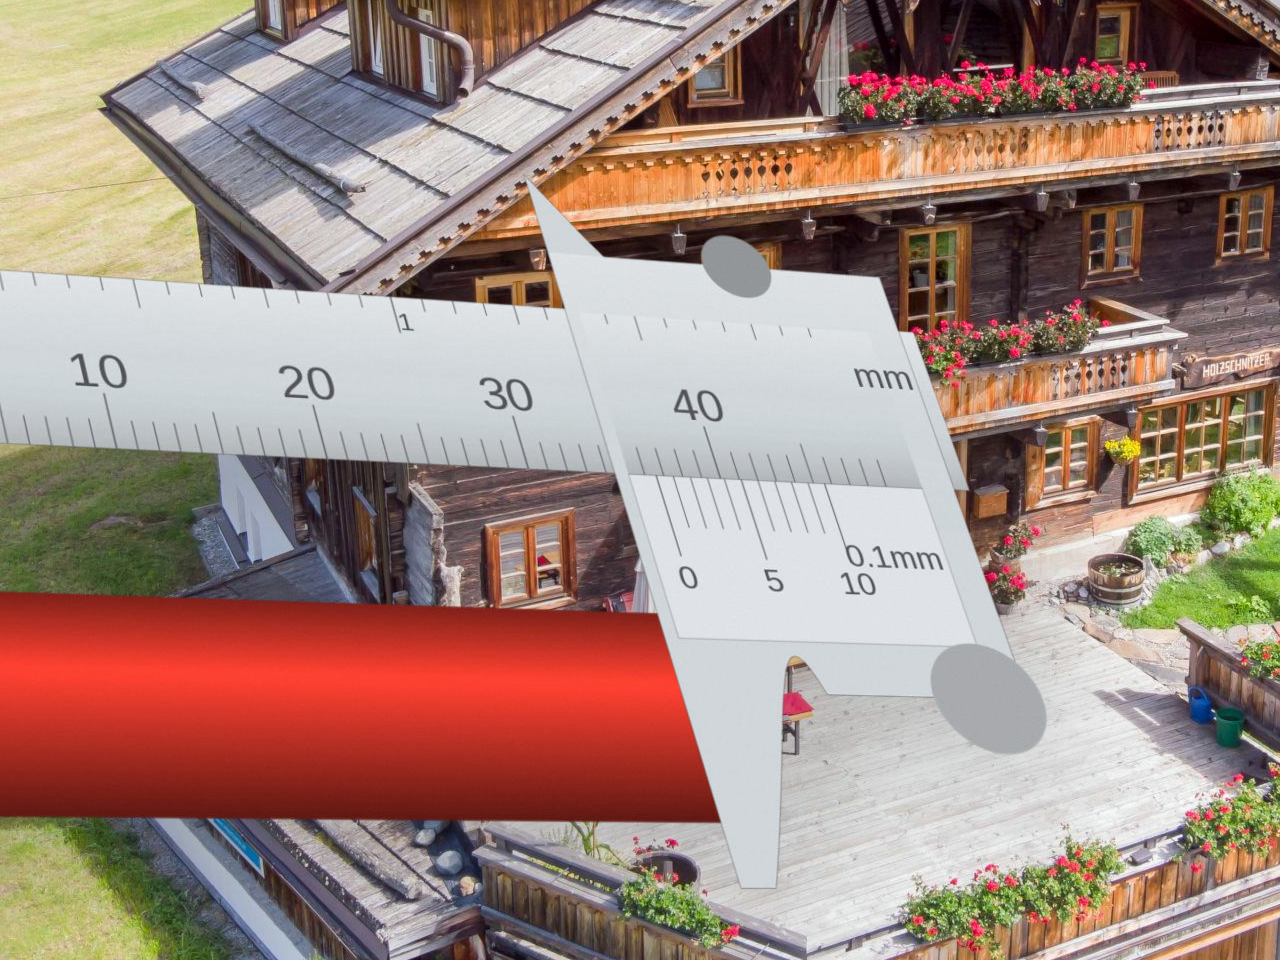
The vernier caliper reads 36.6 mm
